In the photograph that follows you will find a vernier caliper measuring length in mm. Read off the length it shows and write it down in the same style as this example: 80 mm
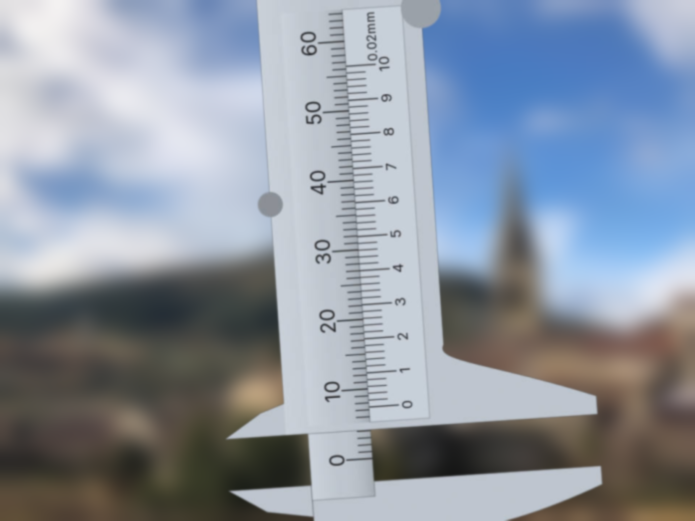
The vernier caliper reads 7.4 mm
